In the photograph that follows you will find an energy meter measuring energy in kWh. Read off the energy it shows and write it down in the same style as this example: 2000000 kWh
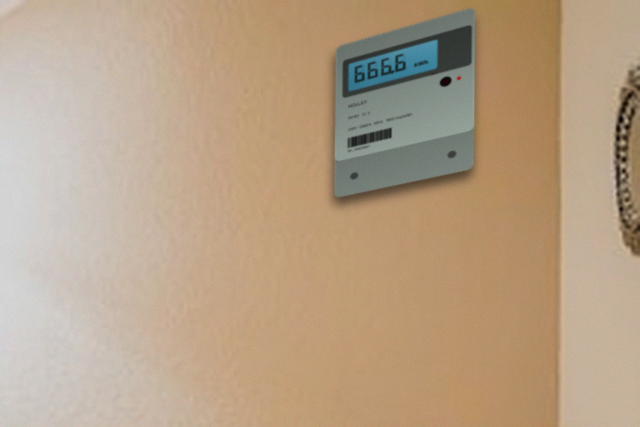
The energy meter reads 666.6 kWh
